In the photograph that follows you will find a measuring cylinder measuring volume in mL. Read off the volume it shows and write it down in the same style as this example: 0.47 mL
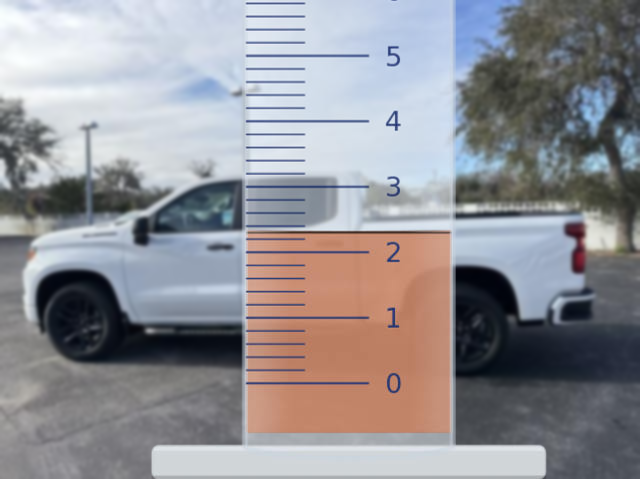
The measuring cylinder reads 2.3 mL
